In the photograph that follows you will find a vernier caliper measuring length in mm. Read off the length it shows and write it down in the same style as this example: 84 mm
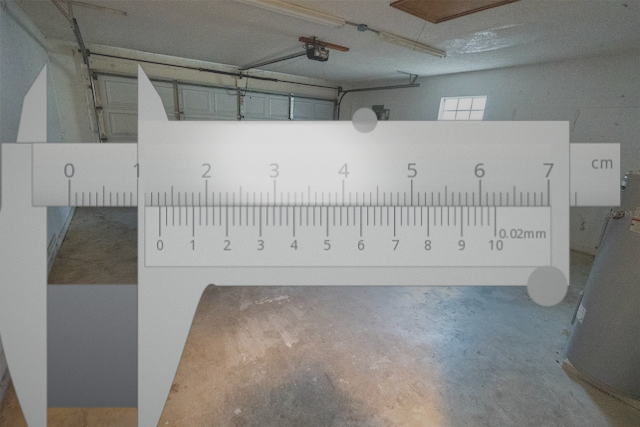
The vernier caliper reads 13.2 mm
